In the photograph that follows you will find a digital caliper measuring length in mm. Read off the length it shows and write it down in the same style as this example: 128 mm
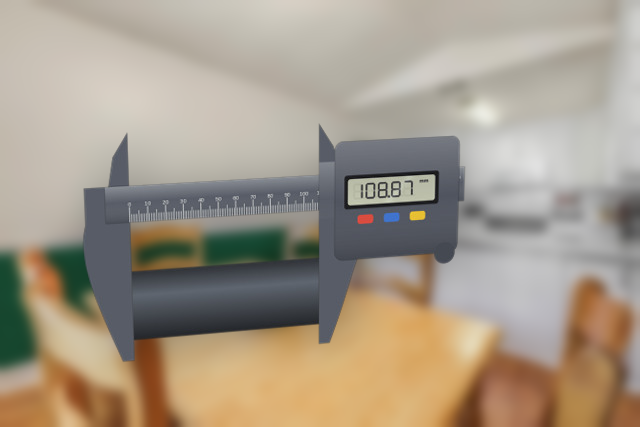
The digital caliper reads 108.87 mm
